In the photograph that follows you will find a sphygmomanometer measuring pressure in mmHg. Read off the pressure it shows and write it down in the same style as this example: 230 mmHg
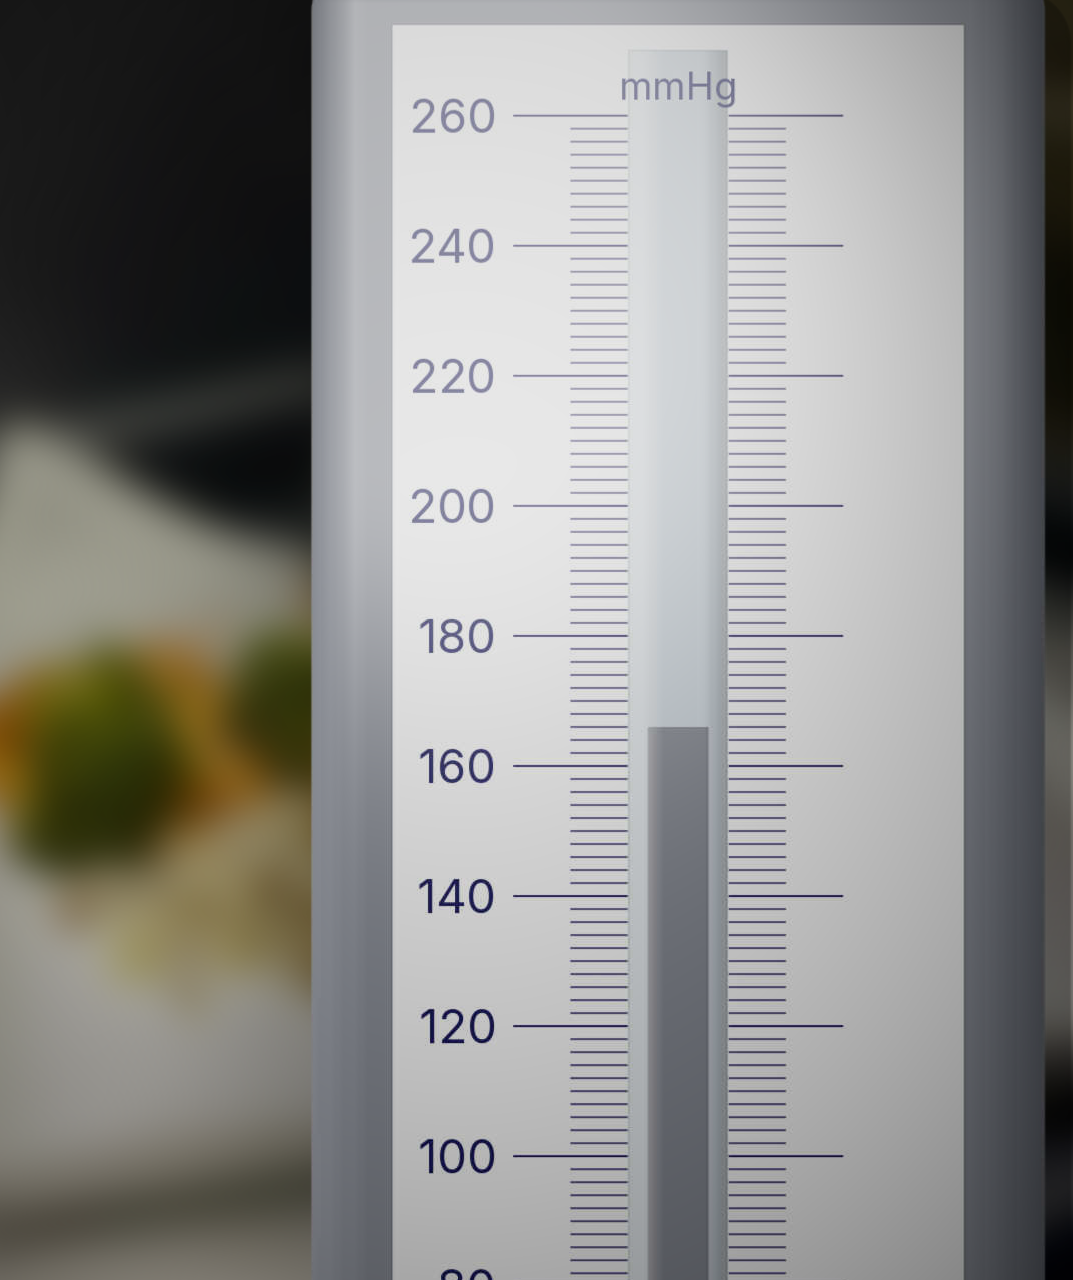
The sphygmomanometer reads 166 mmHg
